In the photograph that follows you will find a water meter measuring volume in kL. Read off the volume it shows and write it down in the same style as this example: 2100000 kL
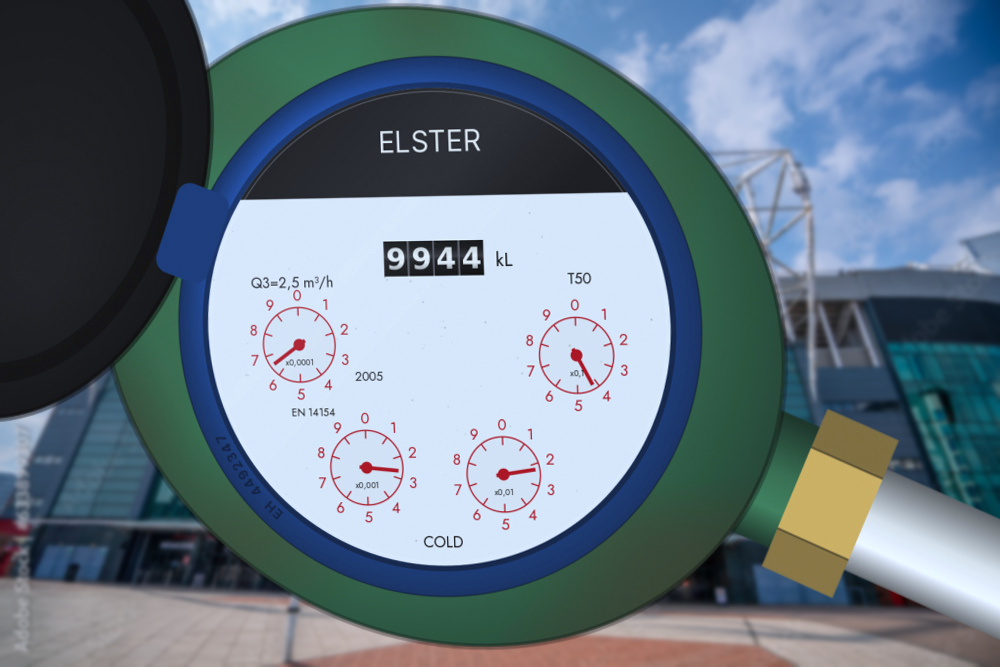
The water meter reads 9944.4226 kL
